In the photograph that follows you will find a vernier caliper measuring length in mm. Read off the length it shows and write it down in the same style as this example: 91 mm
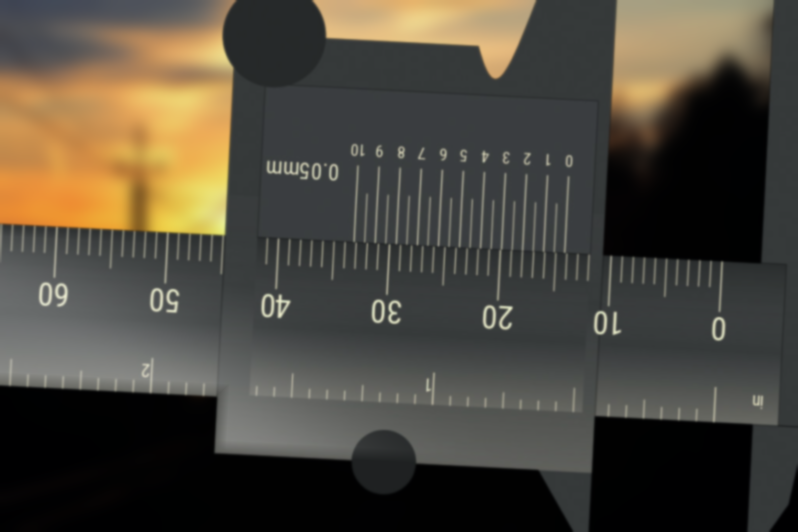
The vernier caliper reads 14.2 mm
